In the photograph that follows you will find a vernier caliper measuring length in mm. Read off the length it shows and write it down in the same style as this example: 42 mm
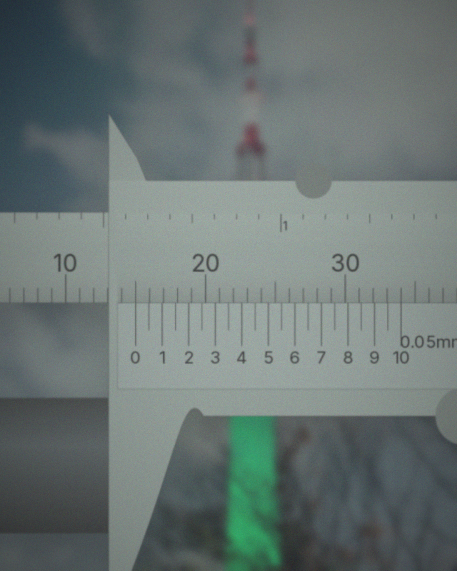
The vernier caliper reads 15.0 mm
